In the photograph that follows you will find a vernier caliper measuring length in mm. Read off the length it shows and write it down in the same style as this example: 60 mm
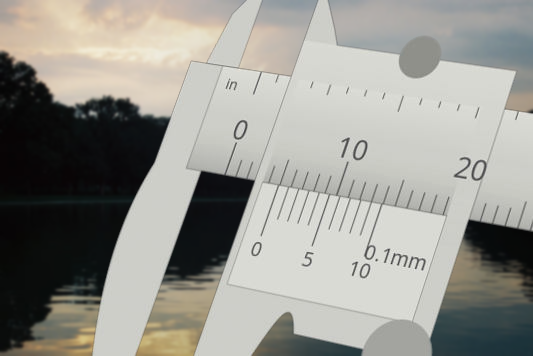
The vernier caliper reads 4.9 mm
